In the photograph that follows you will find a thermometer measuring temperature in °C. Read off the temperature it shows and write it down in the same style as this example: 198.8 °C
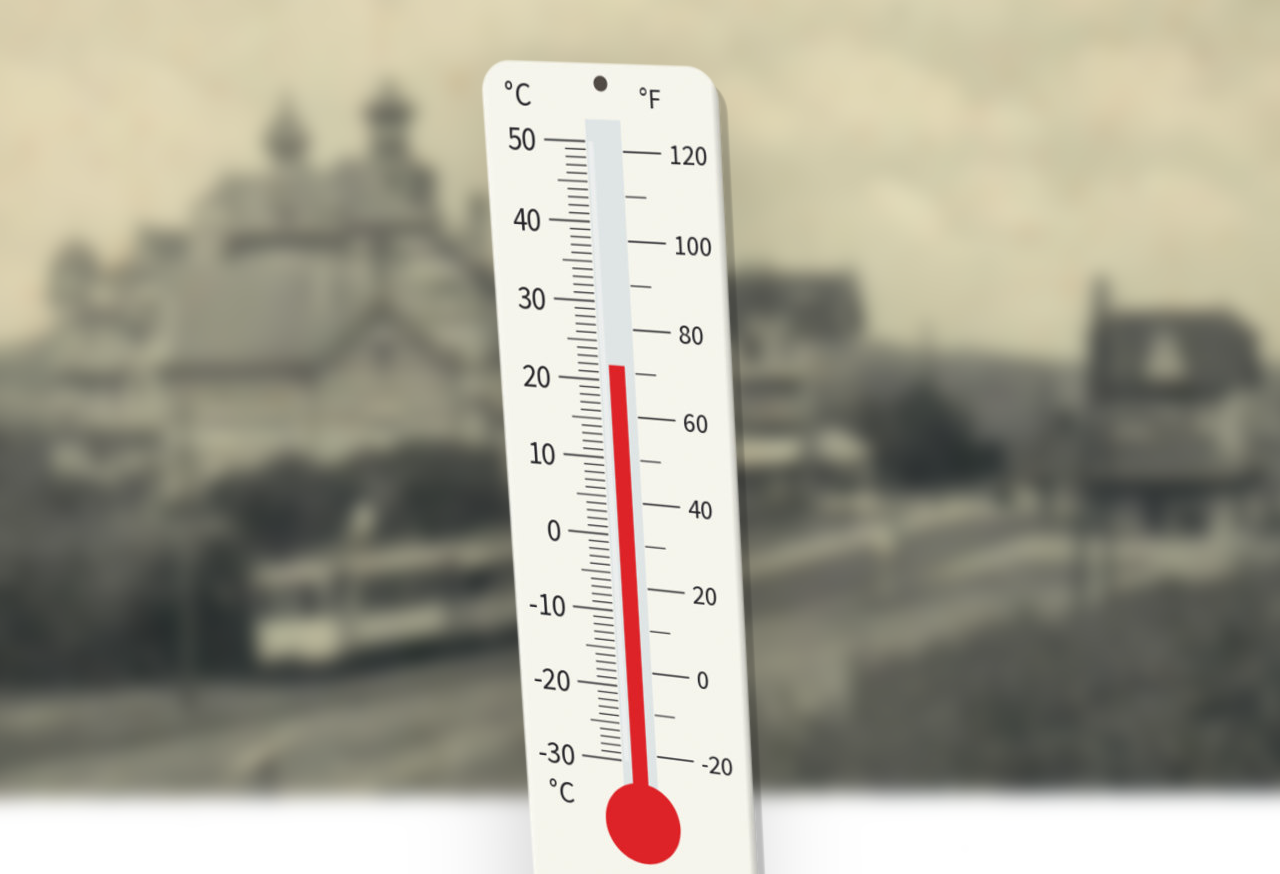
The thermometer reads 22 °C
